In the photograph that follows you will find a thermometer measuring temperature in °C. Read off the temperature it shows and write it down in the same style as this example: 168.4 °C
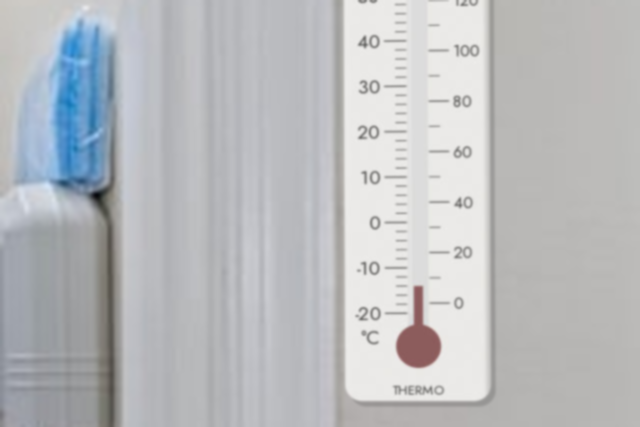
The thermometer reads -14 °C
